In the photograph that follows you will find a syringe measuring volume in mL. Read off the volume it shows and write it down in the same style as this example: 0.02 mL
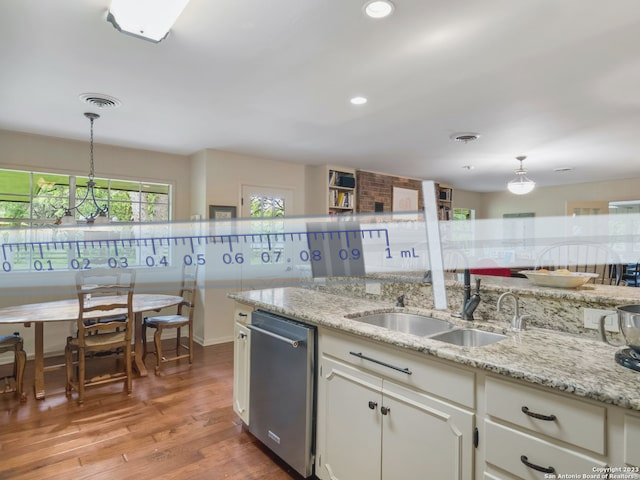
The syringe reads 0.8 mL
